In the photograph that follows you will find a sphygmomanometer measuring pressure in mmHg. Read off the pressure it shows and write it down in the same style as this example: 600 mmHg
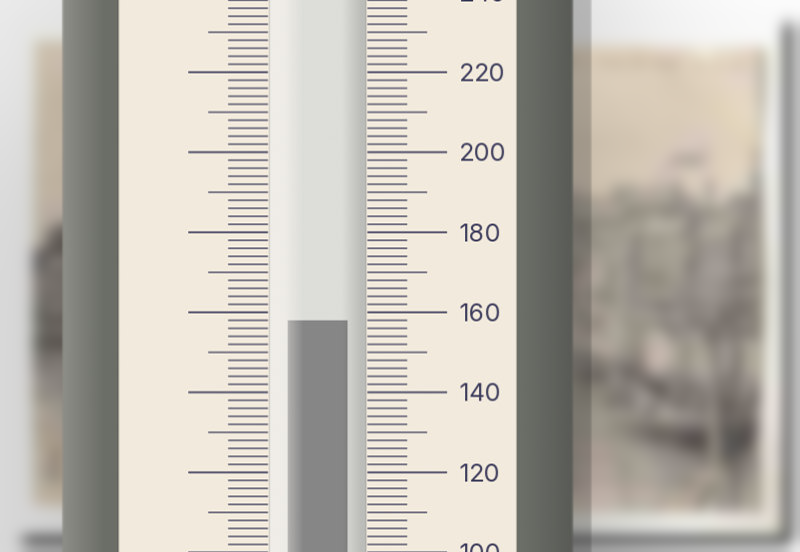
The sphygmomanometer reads 158 mmHg
